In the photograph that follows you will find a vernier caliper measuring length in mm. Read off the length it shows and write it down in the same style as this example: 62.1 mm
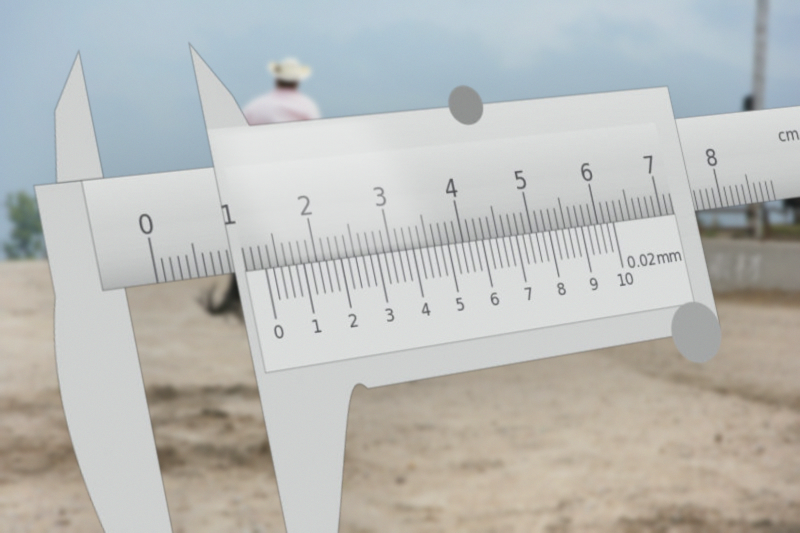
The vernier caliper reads 13.4 mm
